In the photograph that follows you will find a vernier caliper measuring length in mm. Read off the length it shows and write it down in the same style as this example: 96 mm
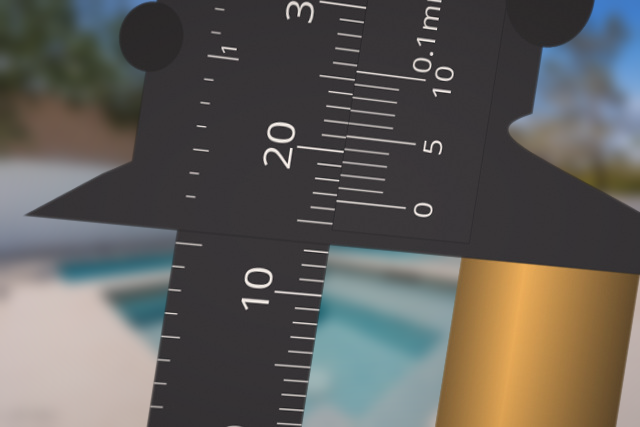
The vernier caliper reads 16.6 mm
